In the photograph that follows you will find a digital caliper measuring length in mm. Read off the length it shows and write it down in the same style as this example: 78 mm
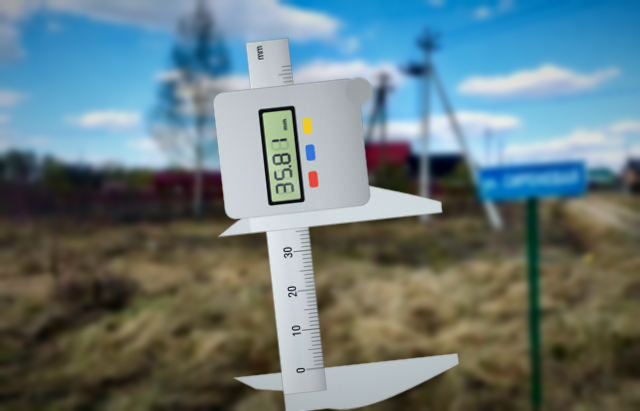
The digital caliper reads 35.81 mm
